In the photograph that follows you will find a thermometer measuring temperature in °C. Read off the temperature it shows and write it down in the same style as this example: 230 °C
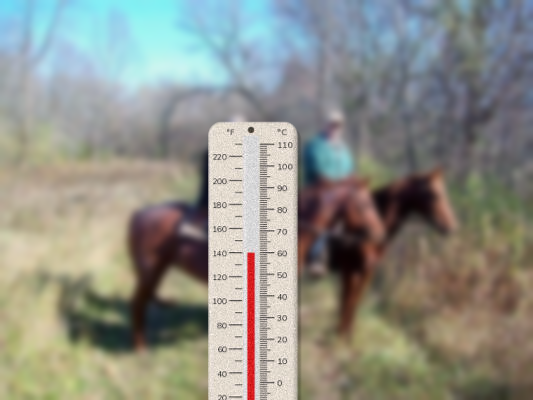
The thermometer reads 60 °C
